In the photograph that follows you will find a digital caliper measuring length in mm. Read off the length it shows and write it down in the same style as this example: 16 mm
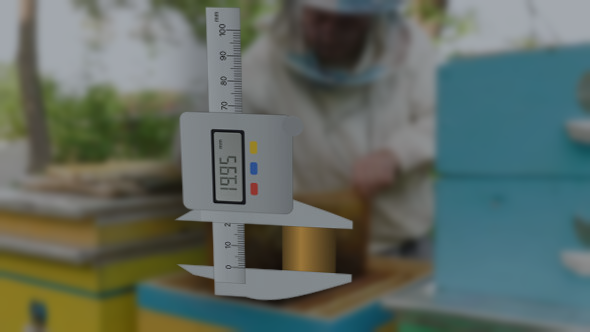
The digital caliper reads 19.95 mm
